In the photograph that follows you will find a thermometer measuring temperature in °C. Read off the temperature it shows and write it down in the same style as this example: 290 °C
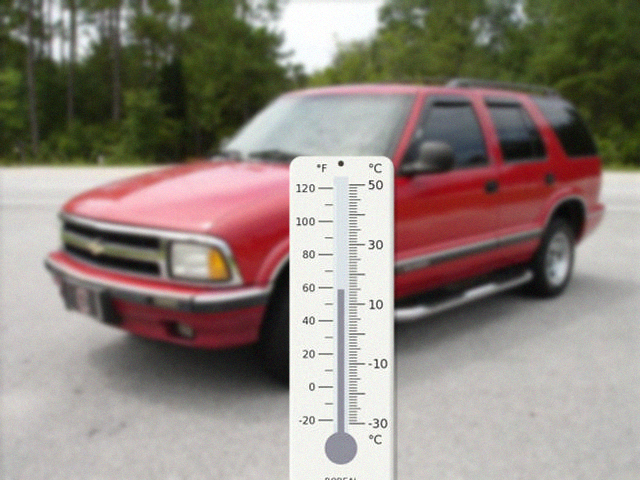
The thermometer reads 15 °C
